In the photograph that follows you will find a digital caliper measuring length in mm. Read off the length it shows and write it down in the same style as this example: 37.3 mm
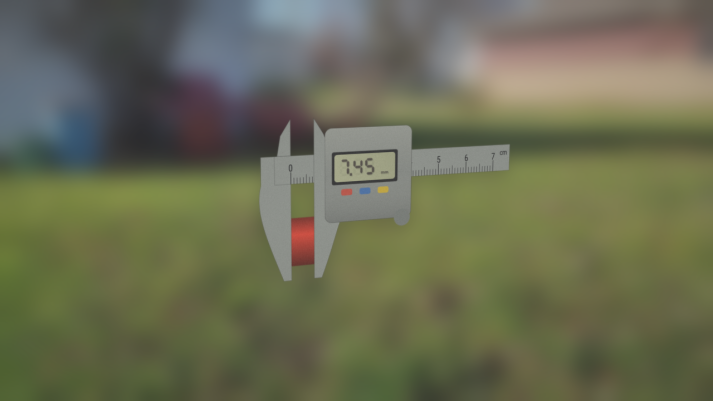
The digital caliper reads 7.45 mm
